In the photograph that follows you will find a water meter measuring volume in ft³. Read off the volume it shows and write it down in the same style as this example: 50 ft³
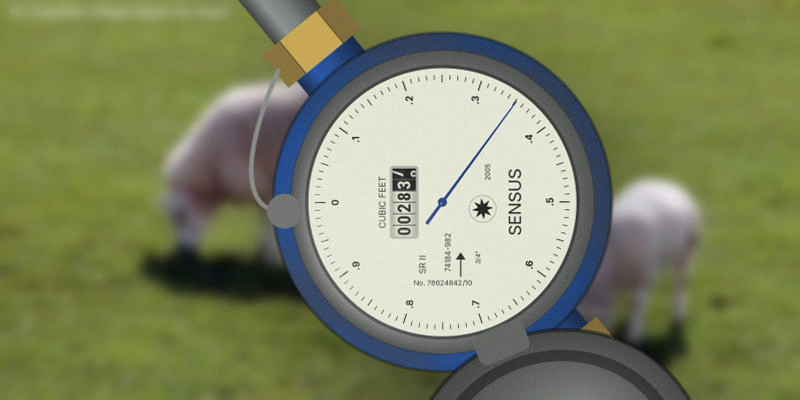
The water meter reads 2837.35 ft³
